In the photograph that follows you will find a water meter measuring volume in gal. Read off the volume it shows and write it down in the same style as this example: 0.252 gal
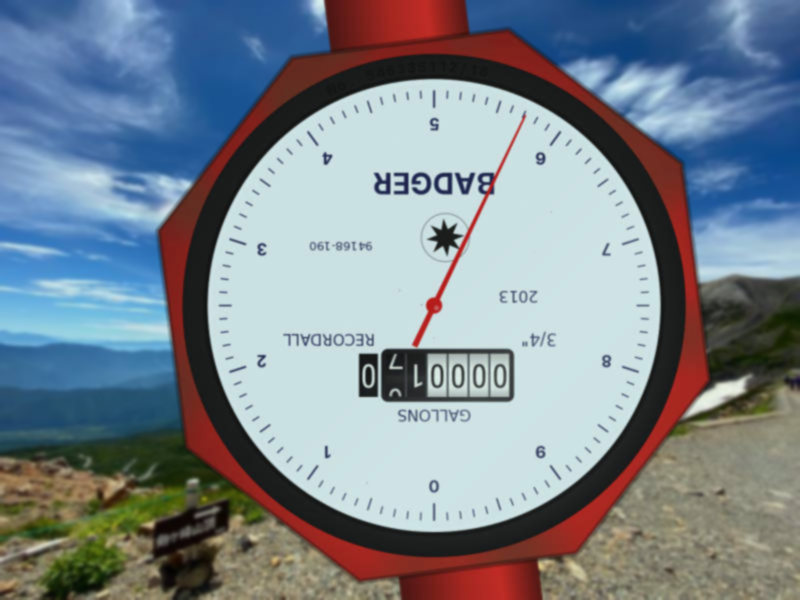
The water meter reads 165.7 gal
